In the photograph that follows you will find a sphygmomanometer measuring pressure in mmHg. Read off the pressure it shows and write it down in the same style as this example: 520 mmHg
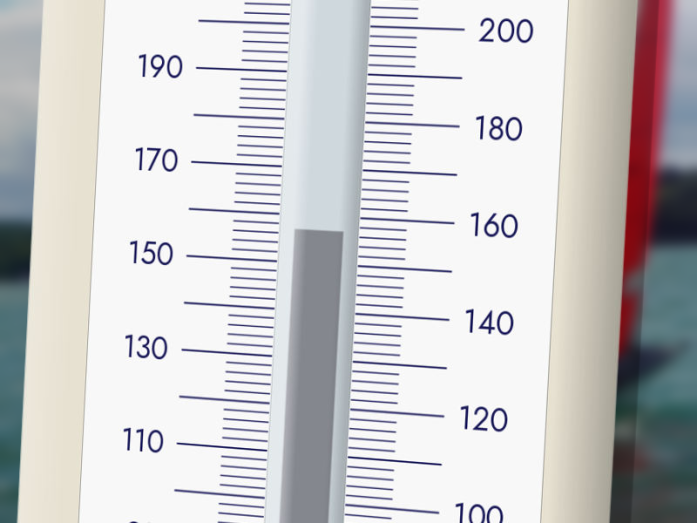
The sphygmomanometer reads 157 mmHg
